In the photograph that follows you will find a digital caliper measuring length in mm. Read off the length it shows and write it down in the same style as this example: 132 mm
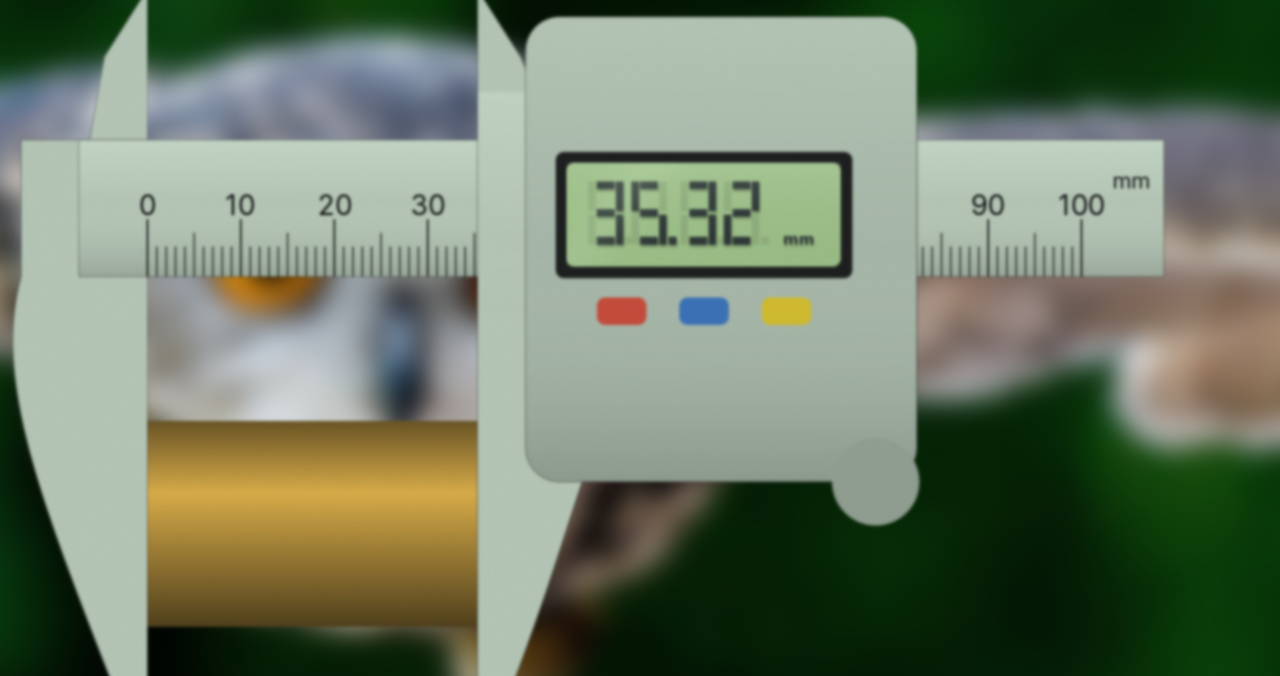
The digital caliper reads 35.32 mm
